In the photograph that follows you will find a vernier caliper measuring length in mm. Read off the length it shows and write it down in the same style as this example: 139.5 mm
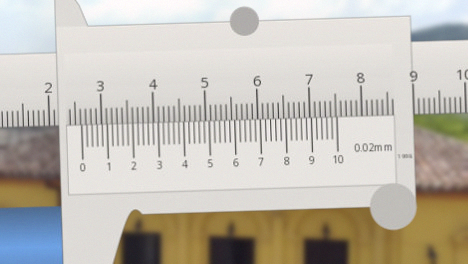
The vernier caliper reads 26.2 mm
